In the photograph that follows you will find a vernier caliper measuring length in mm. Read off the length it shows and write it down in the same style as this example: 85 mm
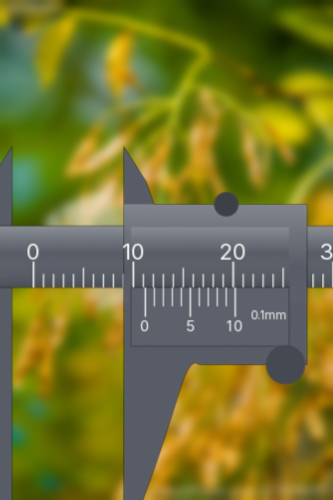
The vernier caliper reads 11.2 mm
